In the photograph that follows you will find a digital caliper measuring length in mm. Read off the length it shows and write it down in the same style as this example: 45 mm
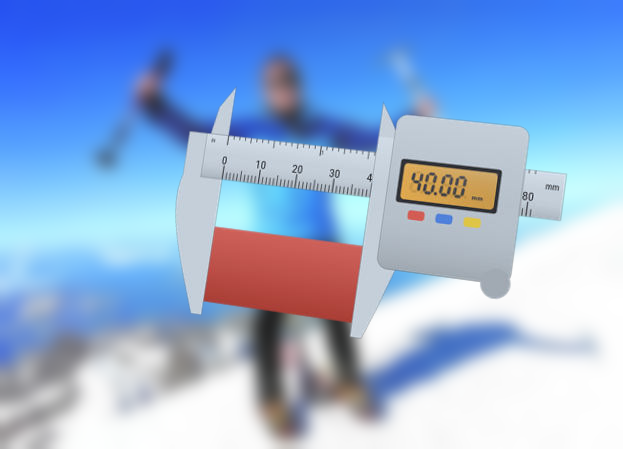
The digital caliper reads 40.00 mm
